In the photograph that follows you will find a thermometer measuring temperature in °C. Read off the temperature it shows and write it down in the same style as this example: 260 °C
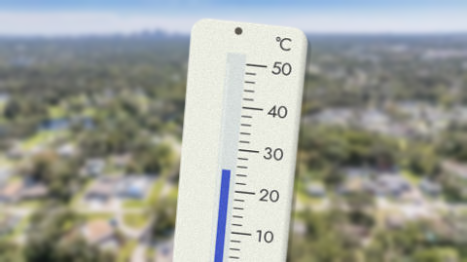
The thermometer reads 25 °C
